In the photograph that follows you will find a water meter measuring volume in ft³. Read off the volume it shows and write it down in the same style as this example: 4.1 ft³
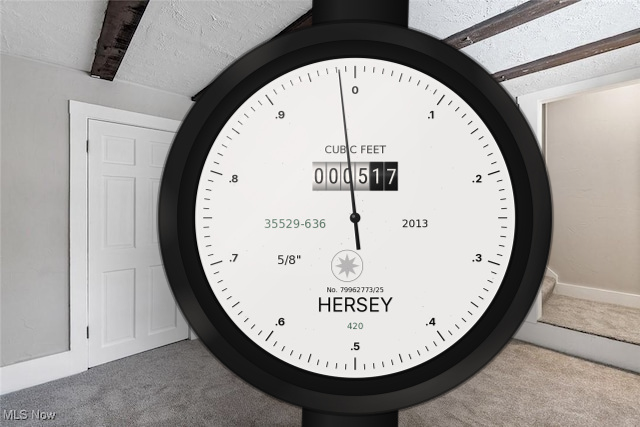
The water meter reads 516.98 ft³
